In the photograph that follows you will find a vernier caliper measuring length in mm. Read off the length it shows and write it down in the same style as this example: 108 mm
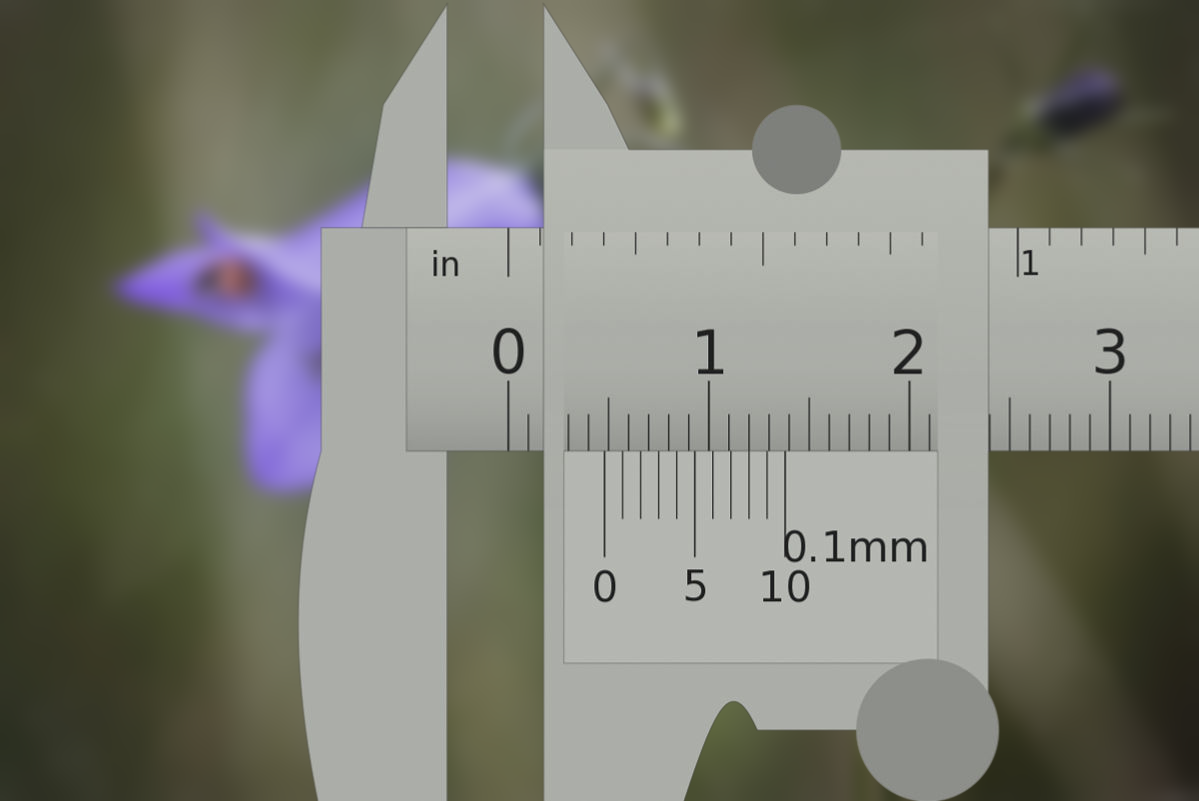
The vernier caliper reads 4.8 mm
